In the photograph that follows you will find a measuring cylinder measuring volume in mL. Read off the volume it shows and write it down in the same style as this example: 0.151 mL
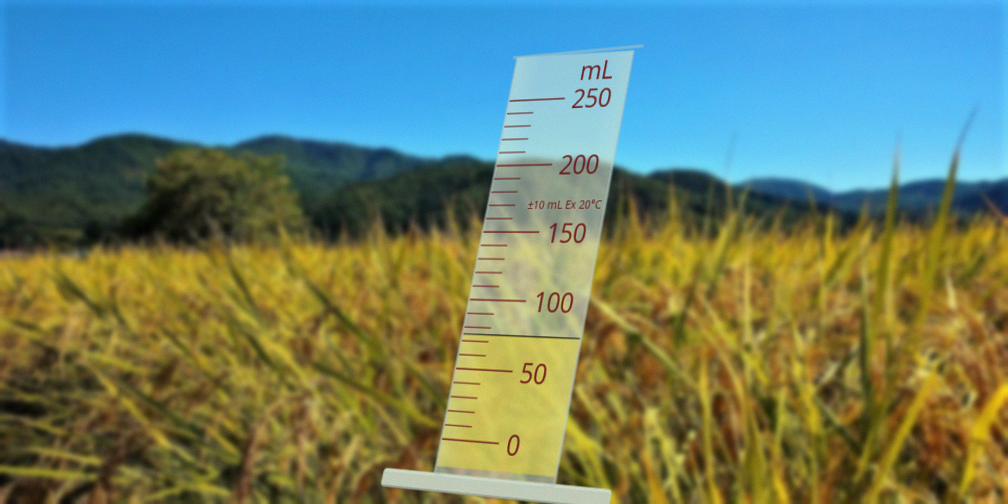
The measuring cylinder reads 75 mL
